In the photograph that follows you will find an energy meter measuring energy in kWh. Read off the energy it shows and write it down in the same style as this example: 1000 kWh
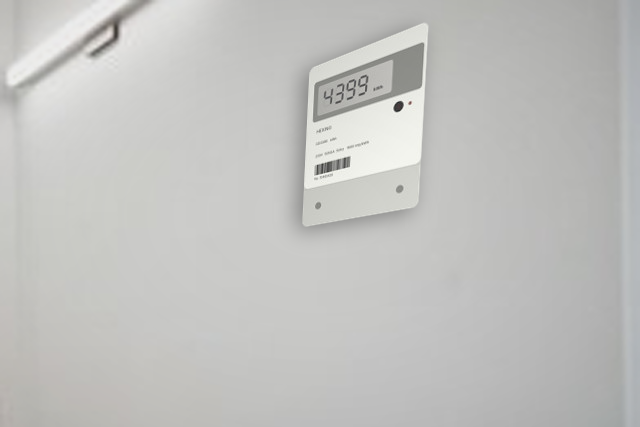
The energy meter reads 4399 kWh
